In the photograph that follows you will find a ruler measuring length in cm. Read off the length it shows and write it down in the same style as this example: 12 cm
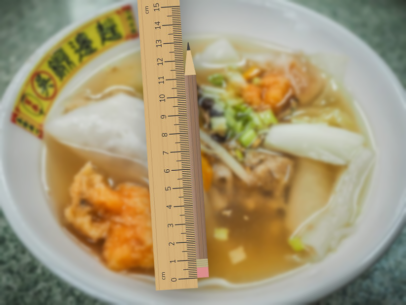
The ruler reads 13 cm
